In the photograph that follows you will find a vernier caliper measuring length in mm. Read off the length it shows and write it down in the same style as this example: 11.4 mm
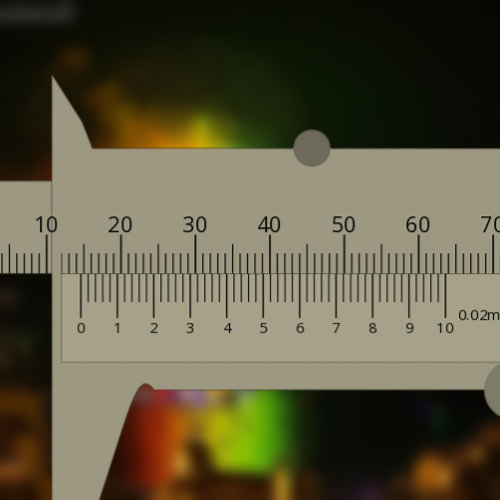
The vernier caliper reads 14.6 mm
